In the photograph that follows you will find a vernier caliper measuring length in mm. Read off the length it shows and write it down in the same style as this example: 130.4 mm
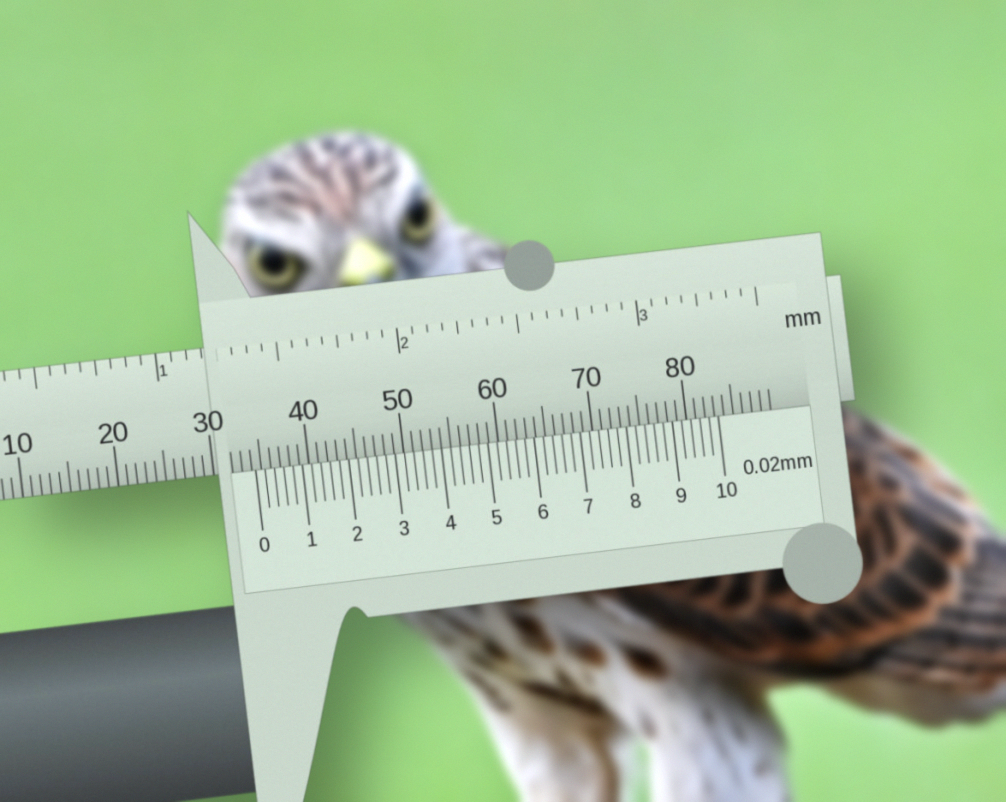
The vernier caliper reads 34.4 mm
